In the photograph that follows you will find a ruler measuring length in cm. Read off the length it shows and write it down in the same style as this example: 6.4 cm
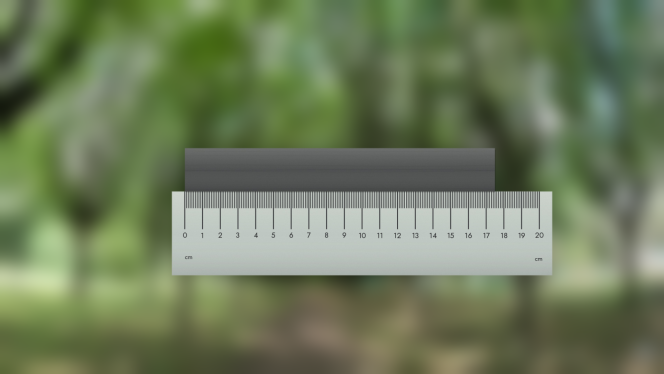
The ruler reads 17.5 cm
